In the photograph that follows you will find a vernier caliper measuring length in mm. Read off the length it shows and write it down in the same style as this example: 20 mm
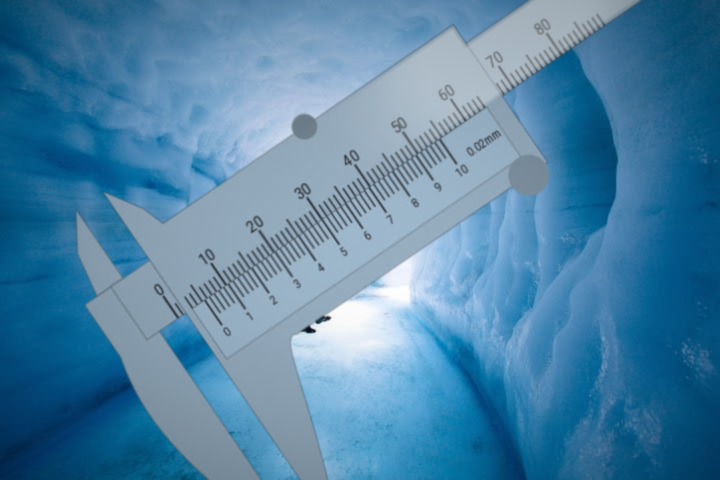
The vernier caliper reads 5.5 mm
